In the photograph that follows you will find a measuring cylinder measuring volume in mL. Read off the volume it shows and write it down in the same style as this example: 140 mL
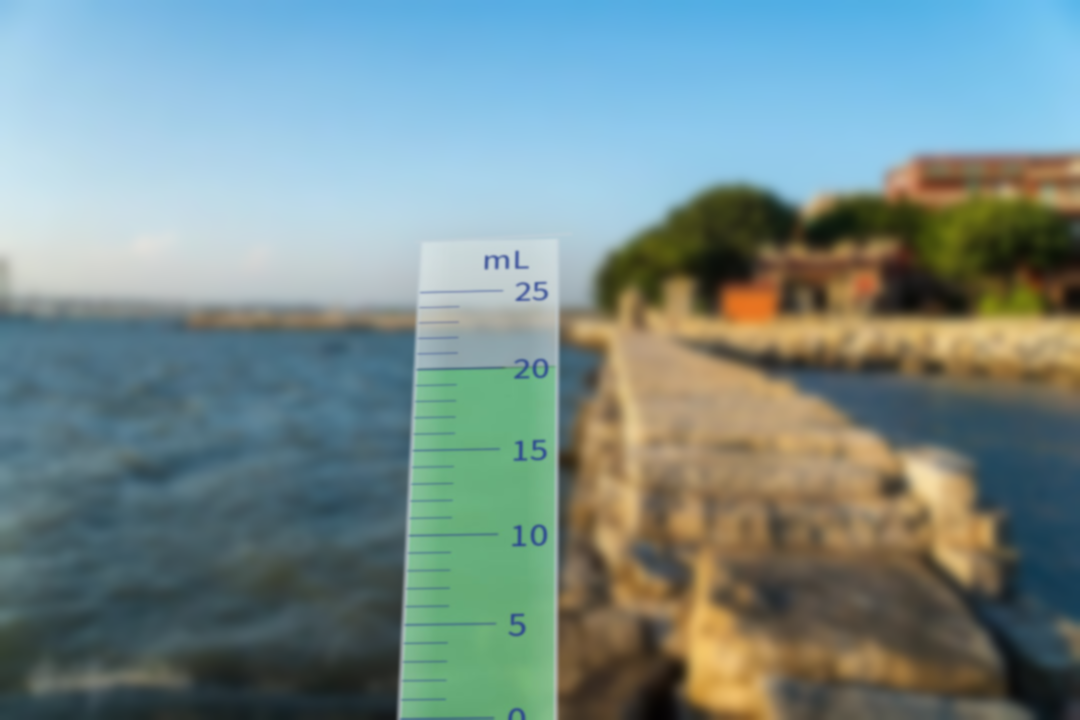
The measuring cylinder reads 20 mL
